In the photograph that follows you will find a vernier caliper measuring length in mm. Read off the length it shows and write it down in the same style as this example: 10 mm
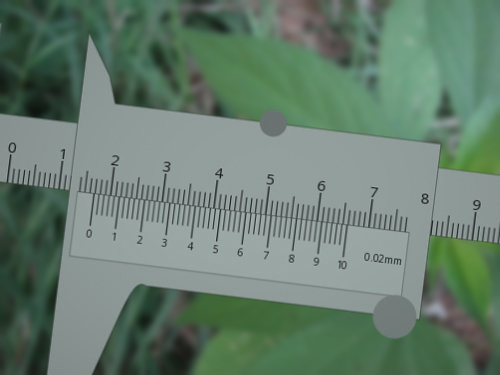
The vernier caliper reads 16.8 mm
